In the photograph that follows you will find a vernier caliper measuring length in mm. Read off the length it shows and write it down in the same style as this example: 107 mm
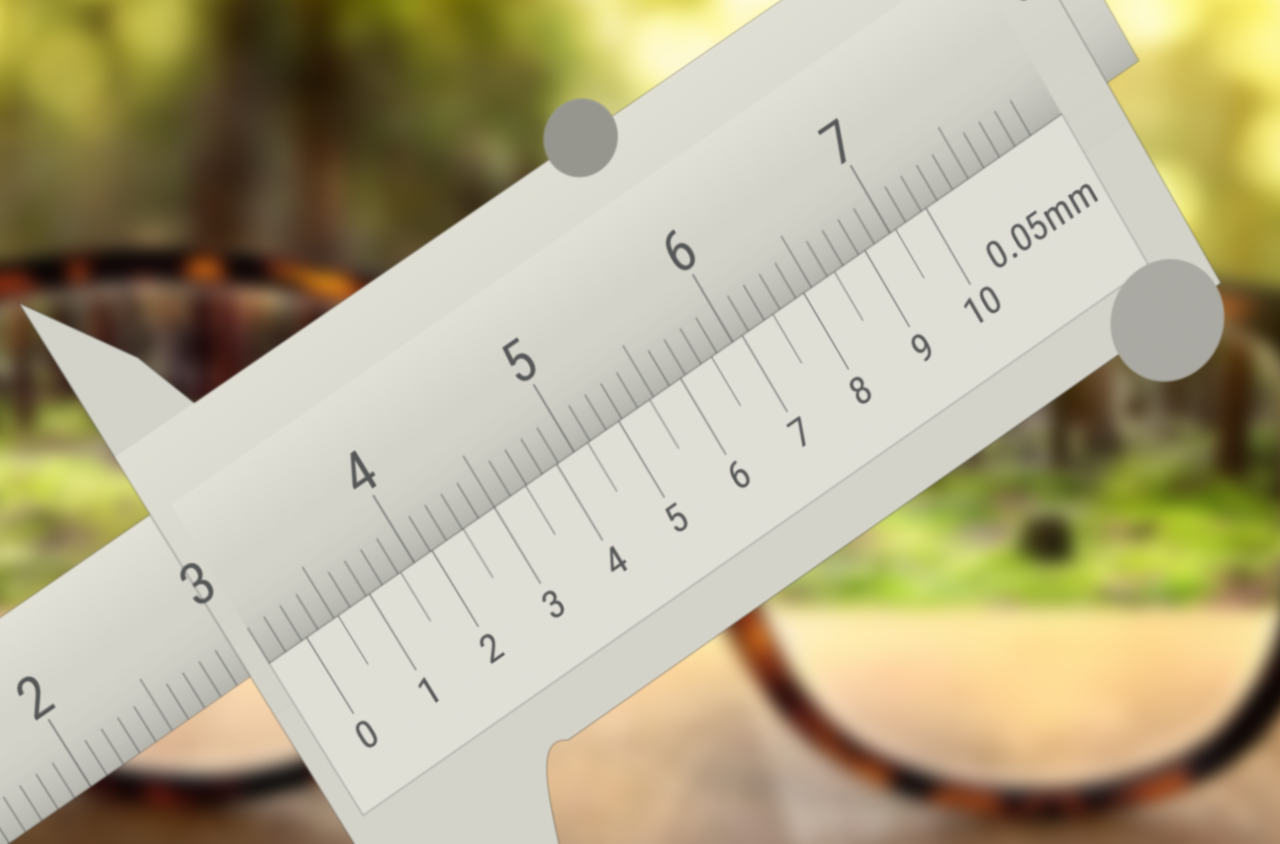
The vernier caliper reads 33.3 mm
